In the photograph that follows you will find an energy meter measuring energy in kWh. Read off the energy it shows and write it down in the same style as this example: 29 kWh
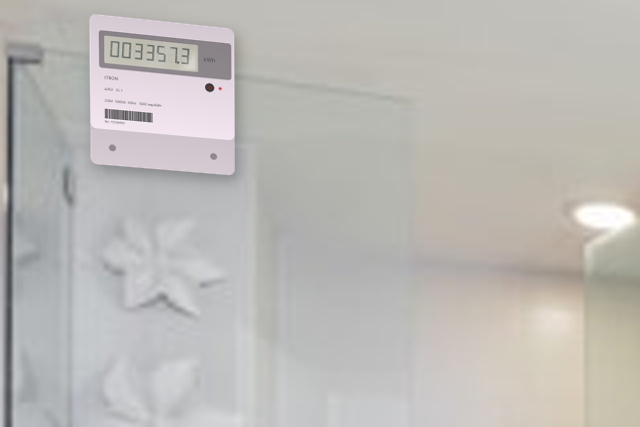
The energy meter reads 3357.3 kWh
